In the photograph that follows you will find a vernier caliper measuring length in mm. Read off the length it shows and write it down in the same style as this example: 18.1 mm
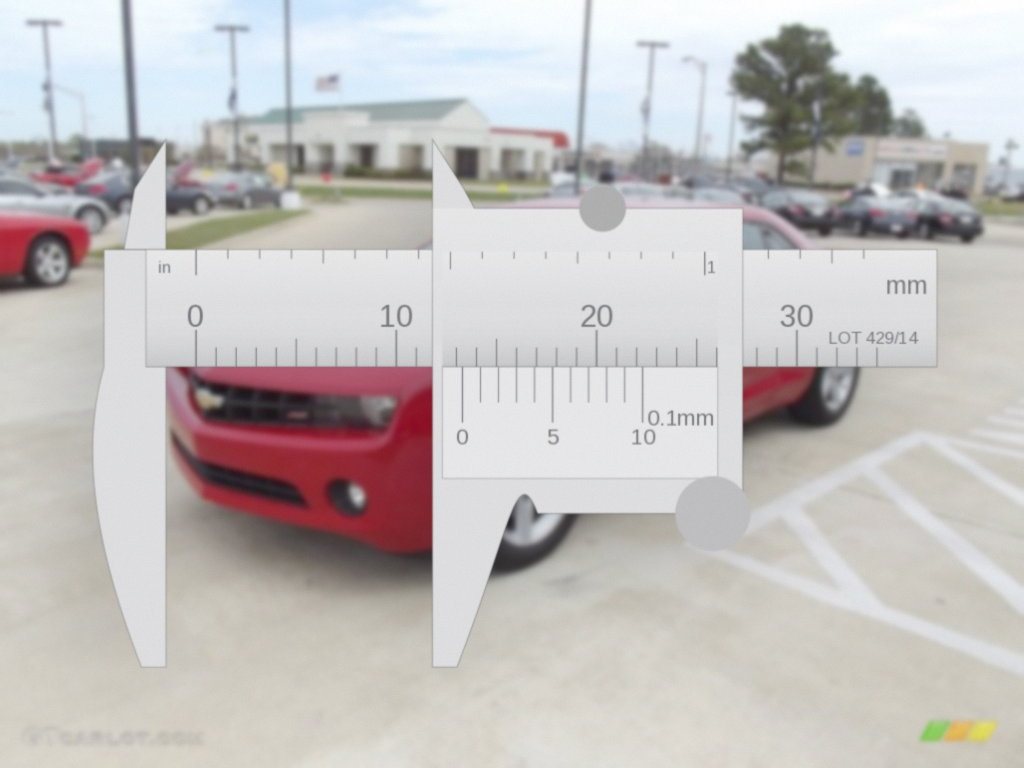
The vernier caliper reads 13.3 mm
